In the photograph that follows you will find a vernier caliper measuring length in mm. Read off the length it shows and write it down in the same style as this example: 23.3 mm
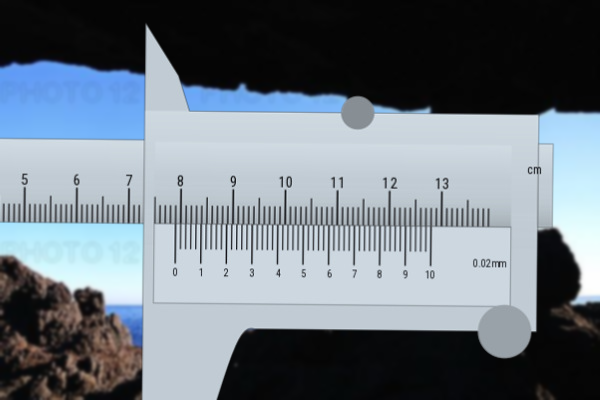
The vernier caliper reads 79.0 mm
